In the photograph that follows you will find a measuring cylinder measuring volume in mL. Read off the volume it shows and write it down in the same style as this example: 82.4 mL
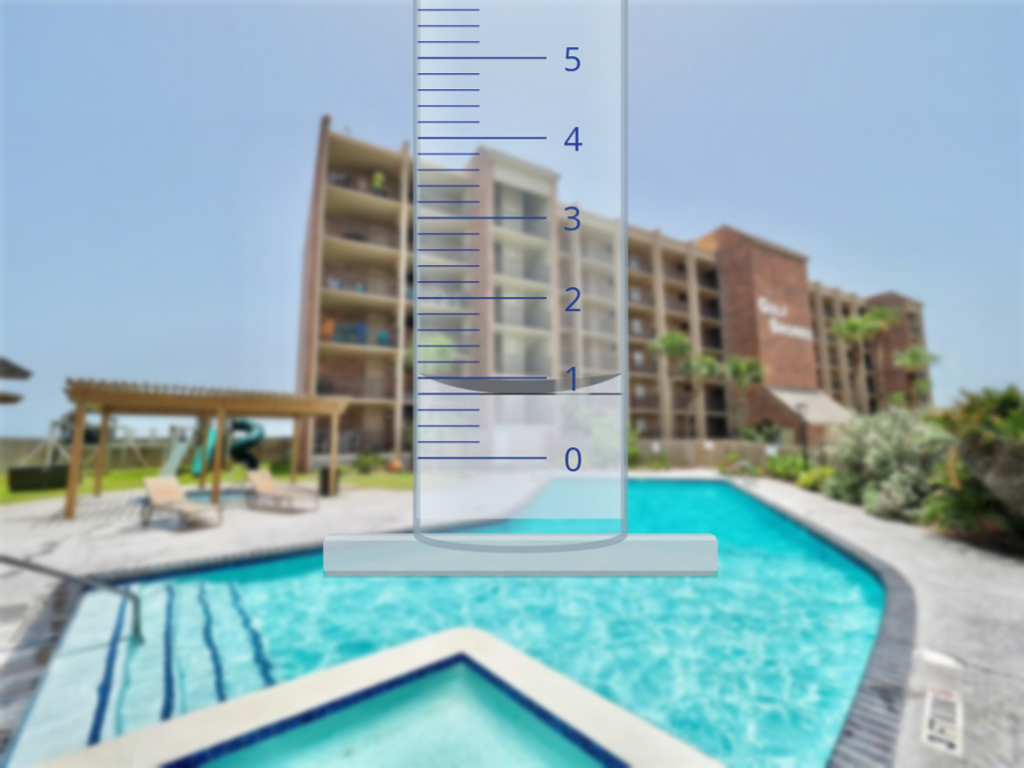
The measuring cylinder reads 0.8 mL
